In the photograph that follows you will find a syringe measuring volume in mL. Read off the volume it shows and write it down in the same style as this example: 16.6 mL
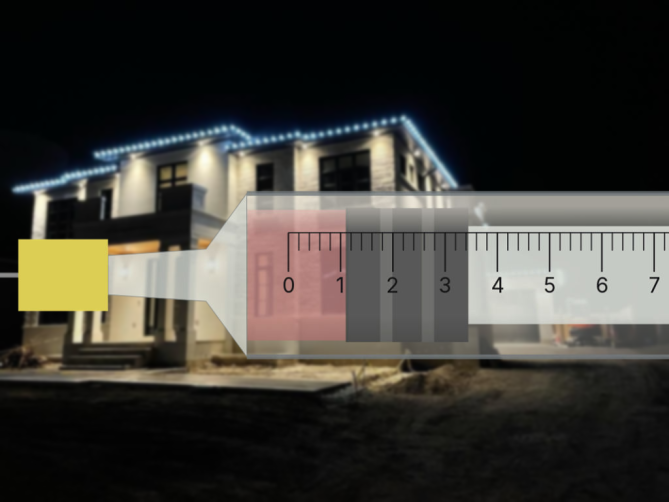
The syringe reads 1.1 mL
